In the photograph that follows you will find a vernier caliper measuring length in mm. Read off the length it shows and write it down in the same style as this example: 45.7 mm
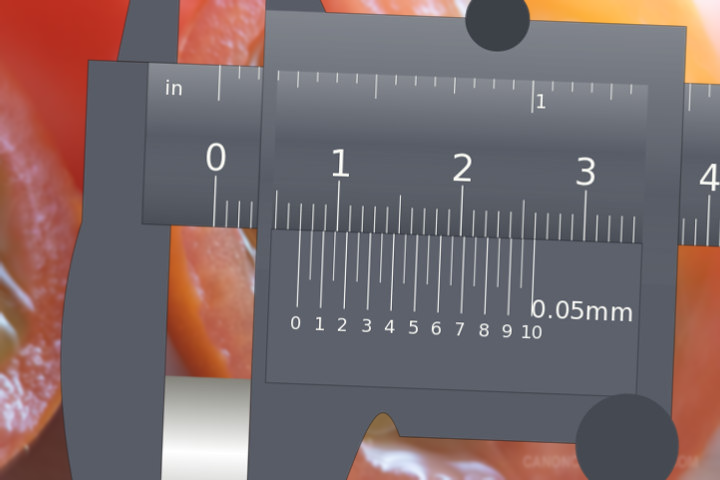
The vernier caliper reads 7.0 mm
